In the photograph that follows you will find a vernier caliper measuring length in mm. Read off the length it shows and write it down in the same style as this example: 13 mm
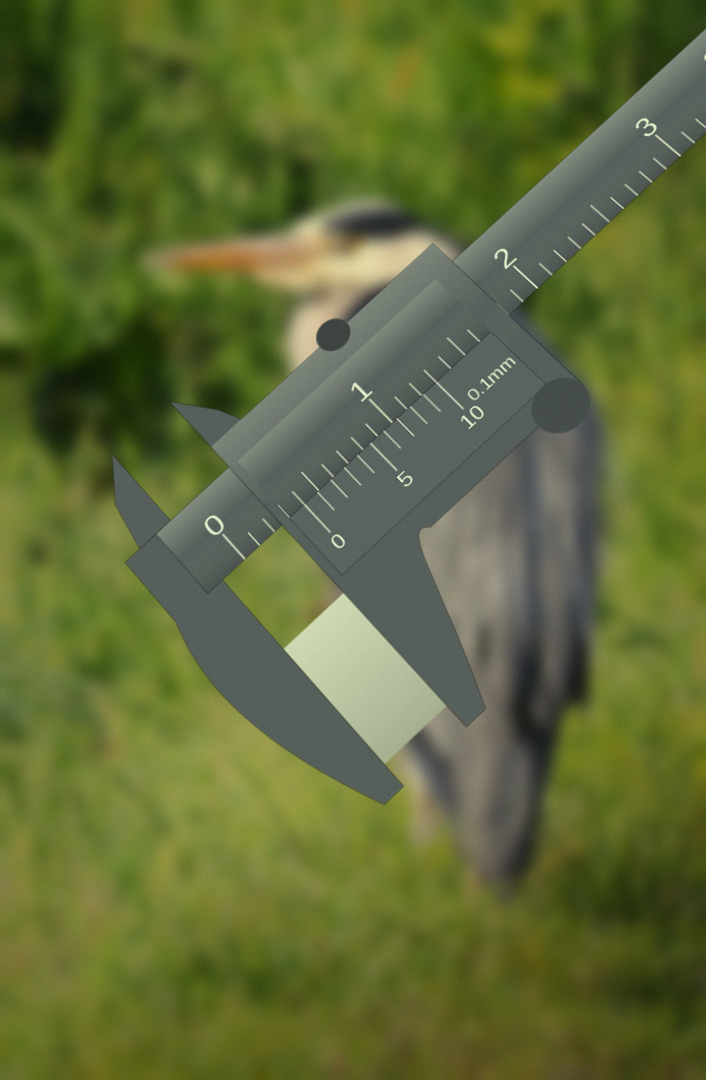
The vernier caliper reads 4.0 mm
